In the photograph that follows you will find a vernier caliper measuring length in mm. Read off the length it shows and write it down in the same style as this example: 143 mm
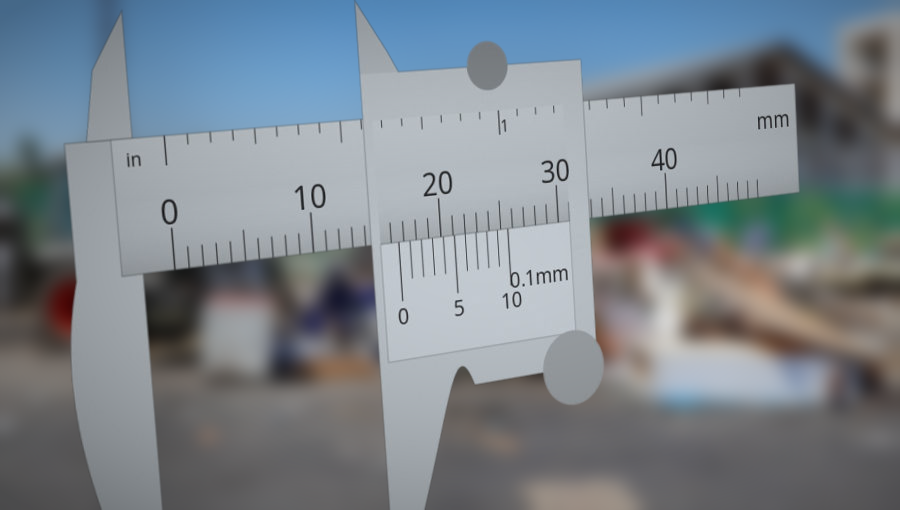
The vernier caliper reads 16.6 mm
